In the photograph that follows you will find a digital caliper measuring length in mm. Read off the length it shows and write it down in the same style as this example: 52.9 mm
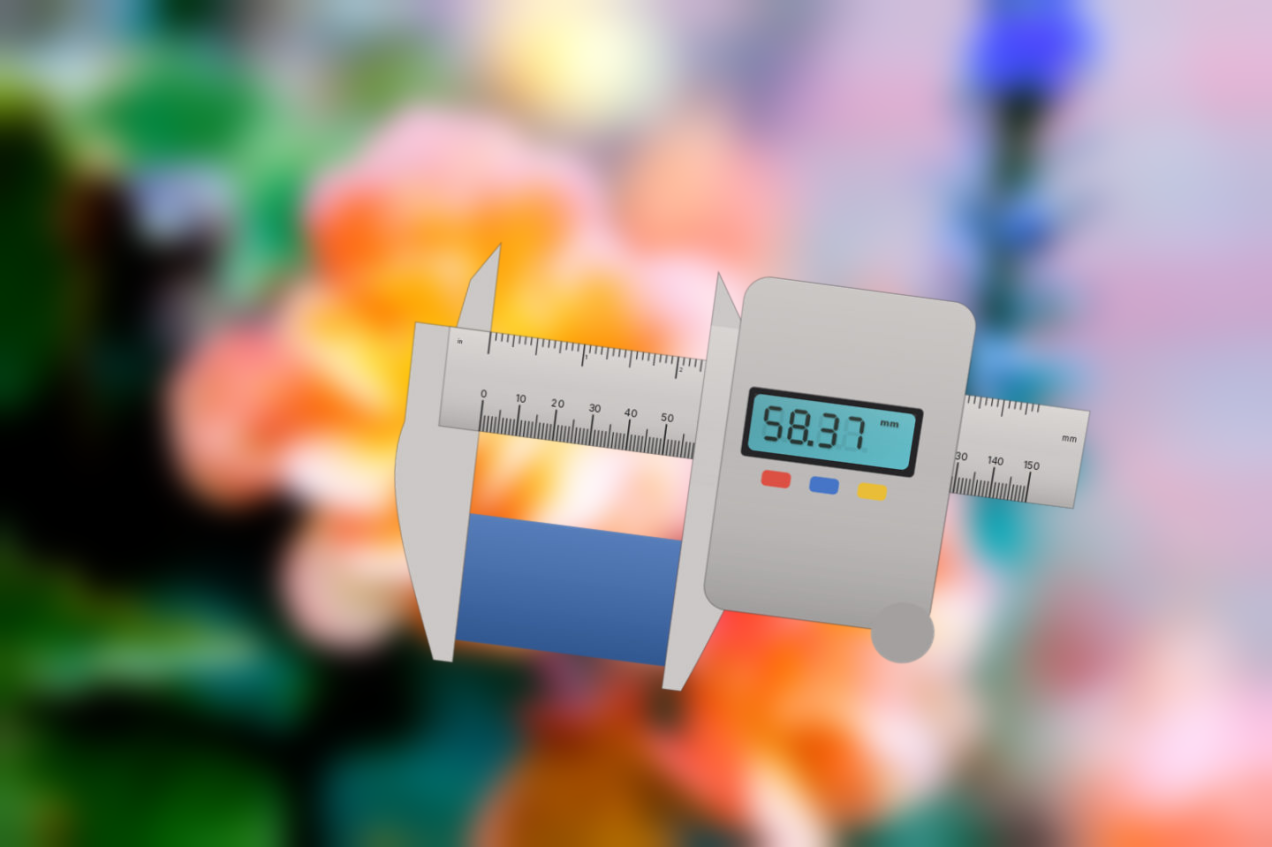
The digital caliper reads 58.37 mm
